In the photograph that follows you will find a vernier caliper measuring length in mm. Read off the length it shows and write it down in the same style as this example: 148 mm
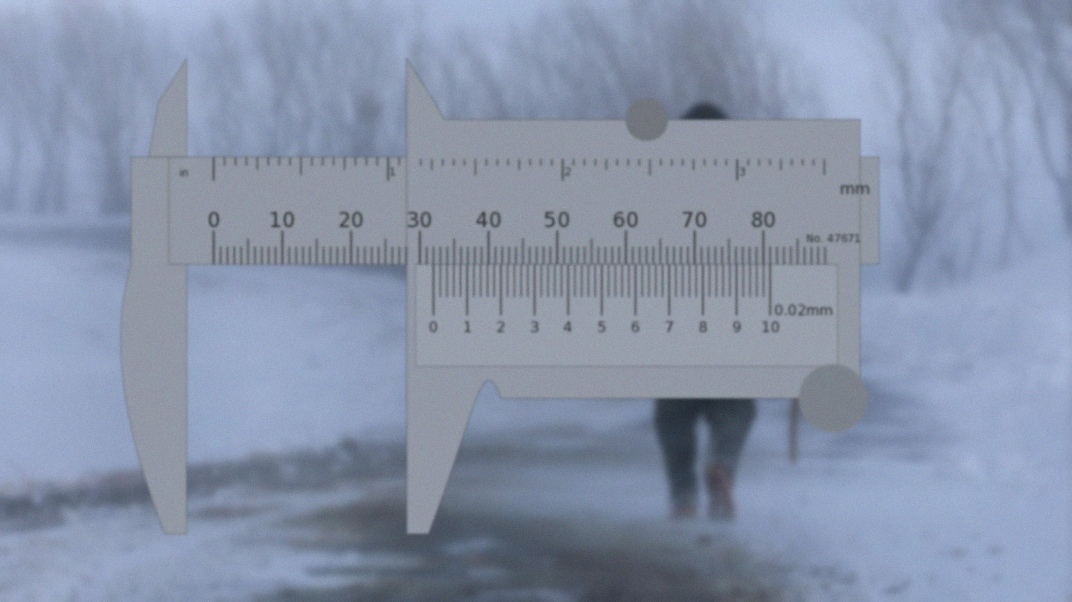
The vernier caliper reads 32.0 mm
